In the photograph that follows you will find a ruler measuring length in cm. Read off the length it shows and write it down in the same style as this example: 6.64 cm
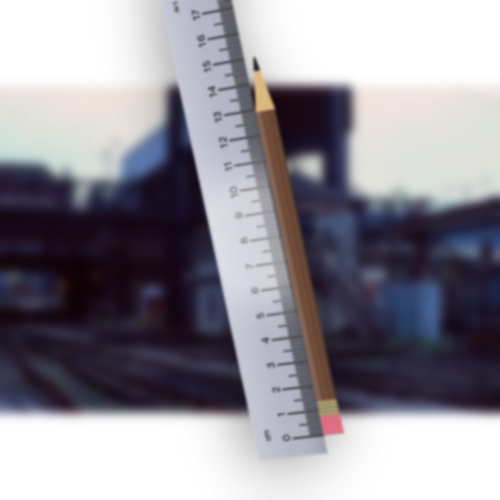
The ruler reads 15 cm
